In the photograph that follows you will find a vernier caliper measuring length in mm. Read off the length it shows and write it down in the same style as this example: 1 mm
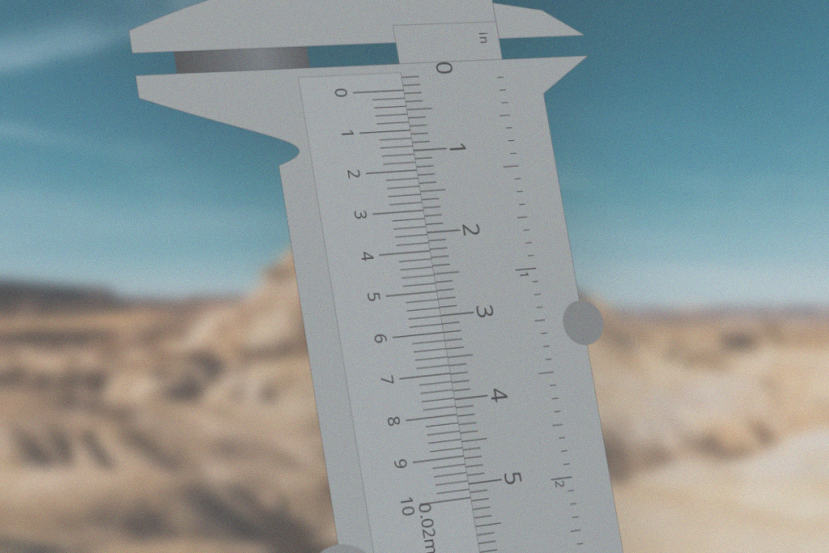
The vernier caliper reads 2.6 mm
